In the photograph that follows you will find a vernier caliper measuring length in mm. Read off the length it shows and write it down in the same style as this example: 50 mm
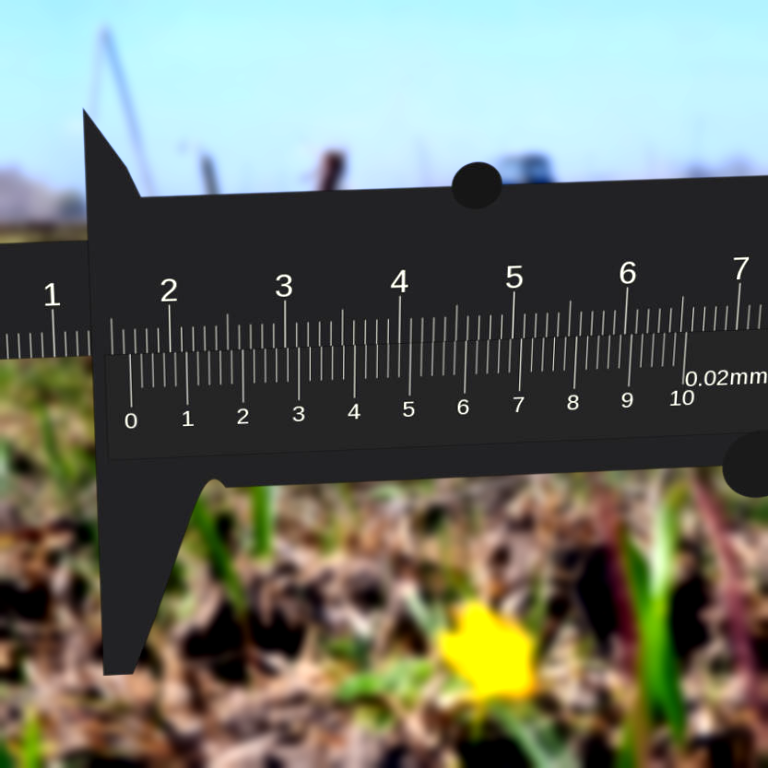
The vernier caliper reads 16.5 mm
